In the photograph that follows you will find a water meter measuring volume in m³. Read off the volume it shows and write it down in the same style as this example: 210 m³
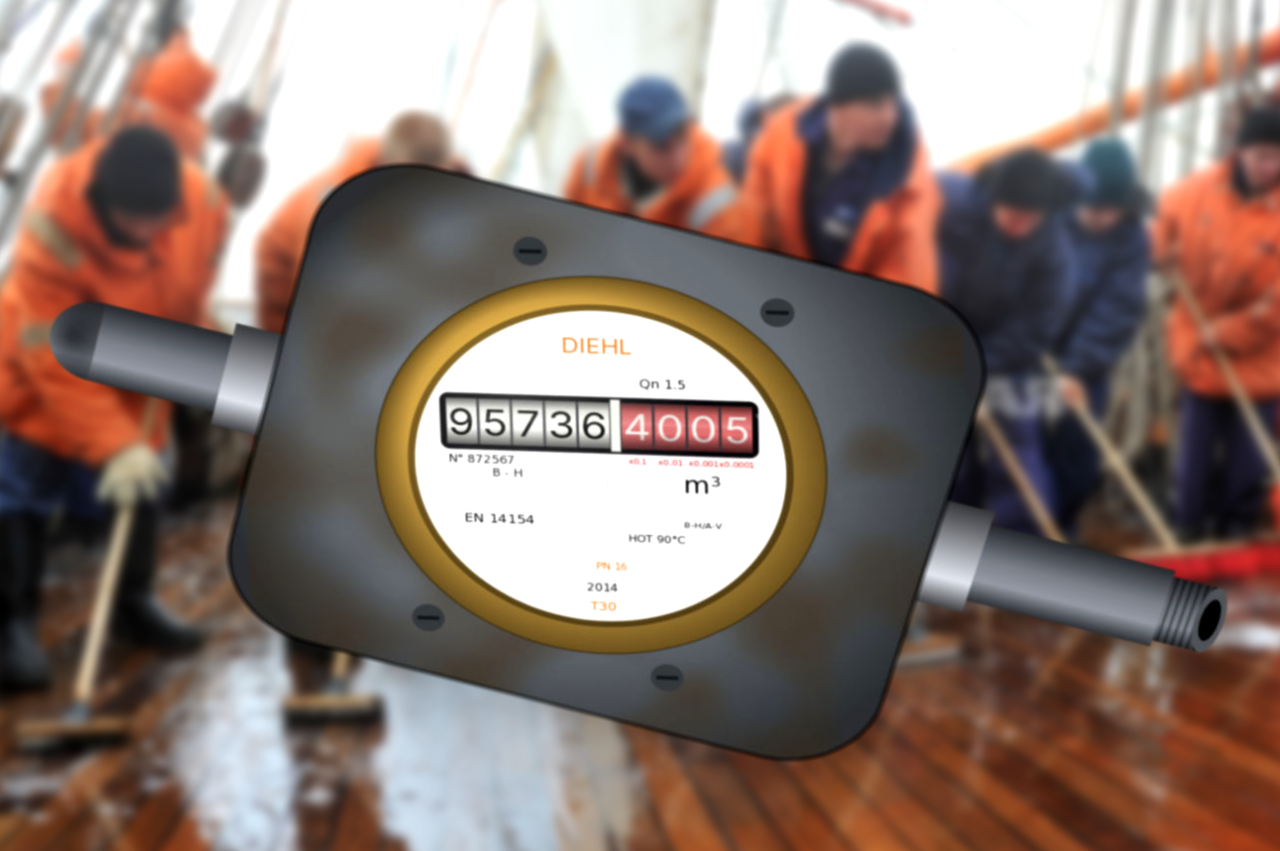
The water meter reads 95736.4005 m³
